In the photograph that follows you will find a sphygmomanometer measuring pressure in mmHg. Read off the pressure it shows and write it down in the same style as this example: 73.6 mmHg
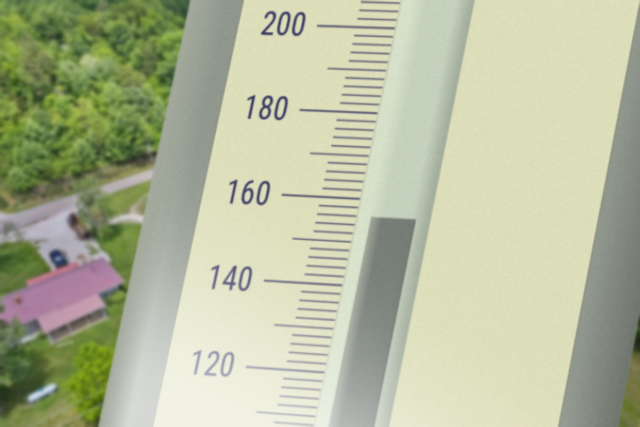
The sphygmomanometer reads 156 mmHg
